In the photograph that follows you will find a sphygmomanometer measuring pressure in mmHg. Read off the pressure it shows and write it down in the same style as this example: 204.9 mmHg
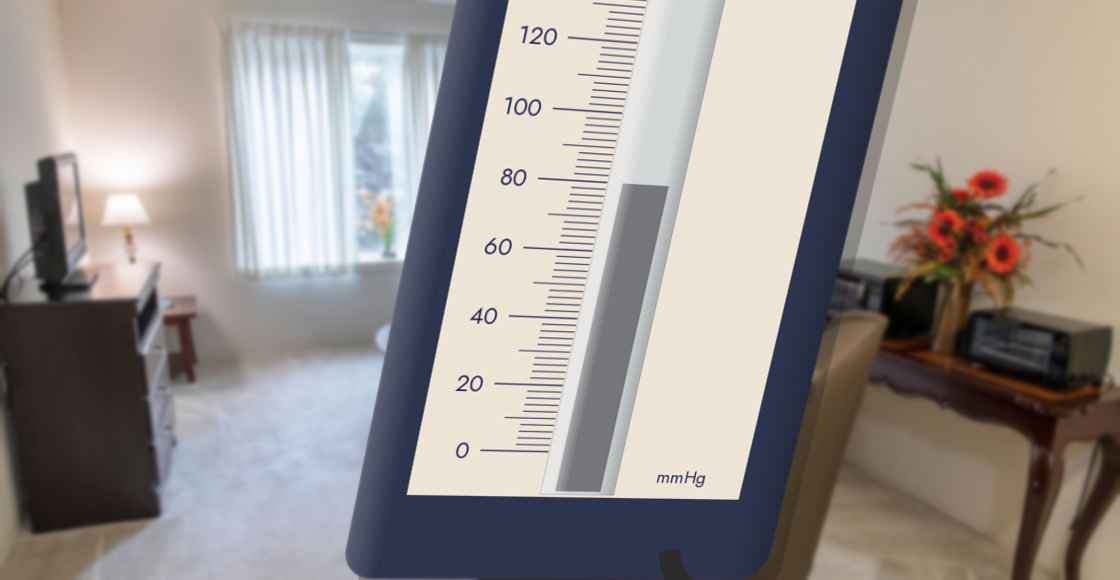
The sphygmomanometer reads 80 mmHg
